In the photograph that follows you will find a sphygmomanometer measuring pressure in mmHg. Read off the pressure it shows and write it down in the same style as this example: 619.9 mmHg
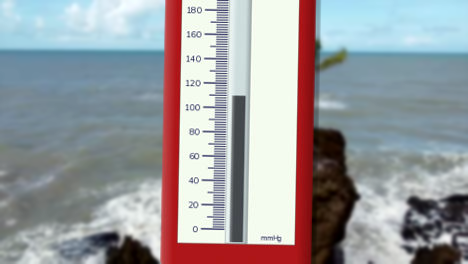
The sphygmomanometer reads 110 mmHg
